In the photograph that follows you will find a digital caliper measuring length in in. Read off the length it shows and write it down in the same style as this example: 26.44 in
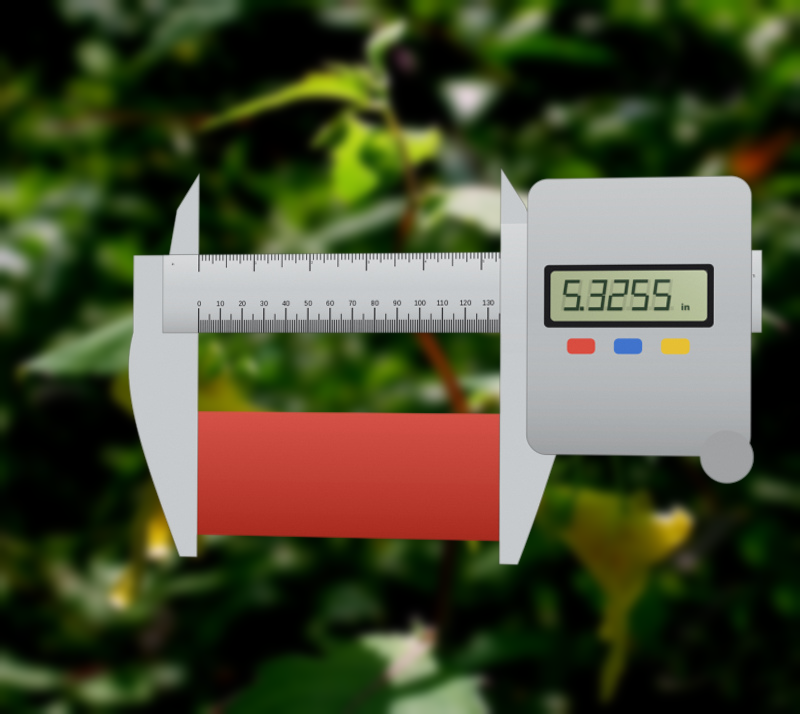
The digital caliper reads 5.3255 in
